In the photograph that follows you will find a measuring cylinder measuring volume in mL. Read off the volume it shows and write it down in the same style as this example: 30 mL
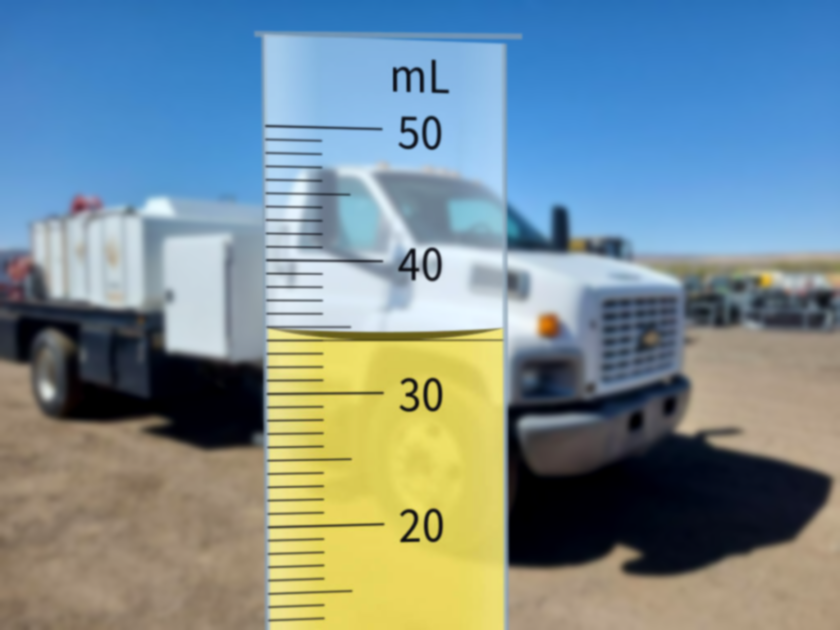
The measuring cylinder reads 34 mL
